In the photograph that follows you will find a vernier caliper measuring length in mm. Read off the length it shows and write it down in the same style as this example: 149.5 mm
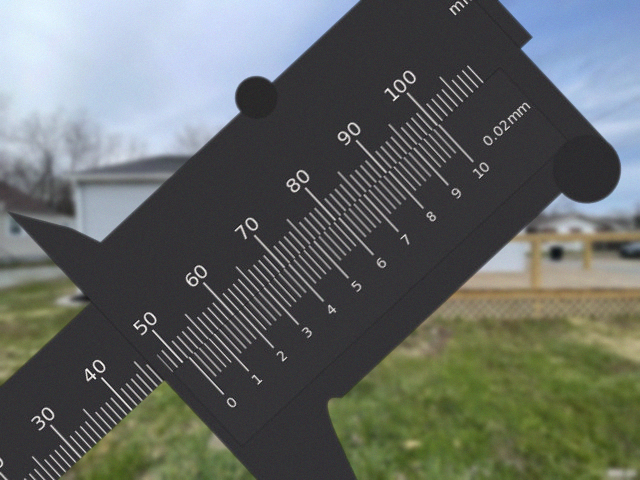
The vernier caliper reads 51.2 mm
